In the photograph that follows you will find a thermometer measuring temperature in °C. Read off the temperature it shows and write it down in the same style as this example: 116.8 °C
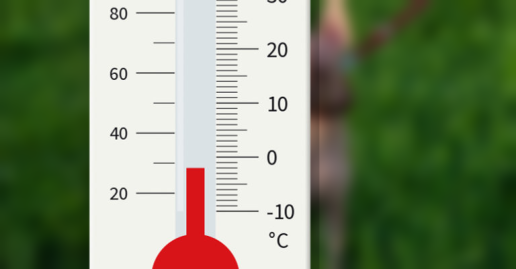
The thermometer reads -2 °C
